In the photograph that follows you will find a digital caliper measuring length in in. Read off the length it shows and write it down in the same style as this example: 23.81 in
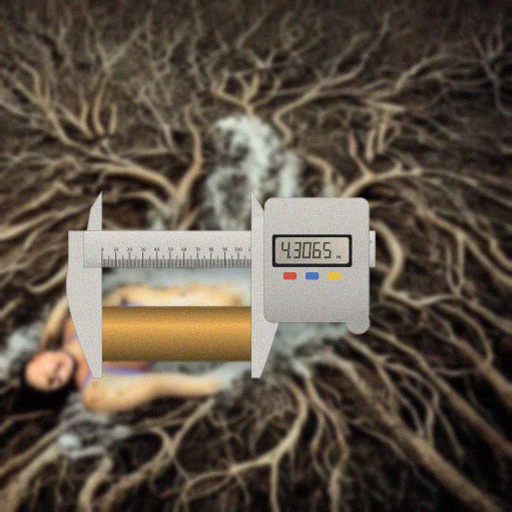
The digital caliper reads 4.3065 in
